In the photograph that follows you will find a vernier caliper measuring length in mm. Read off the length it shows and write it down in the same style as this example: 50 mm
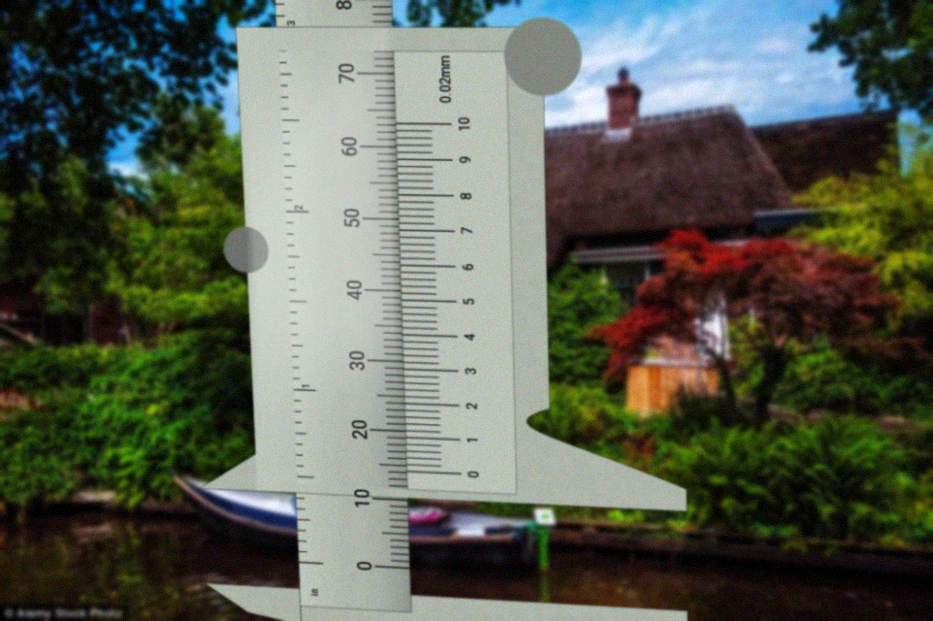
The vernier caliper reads 14.2 mm
